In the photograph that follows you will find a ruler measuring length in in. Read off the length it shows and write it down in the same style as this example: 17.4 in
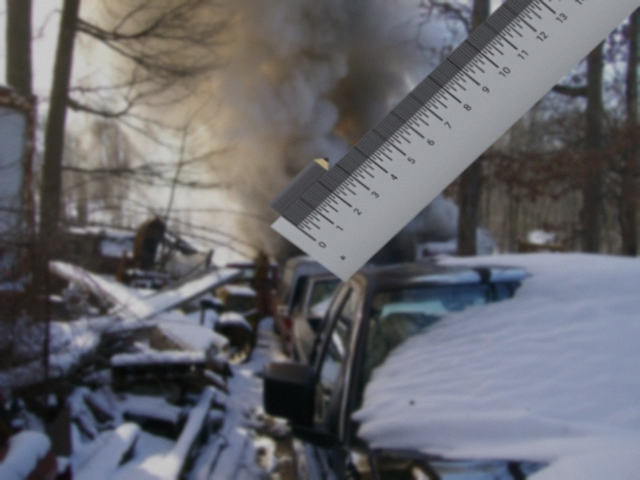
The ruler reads 3 in
